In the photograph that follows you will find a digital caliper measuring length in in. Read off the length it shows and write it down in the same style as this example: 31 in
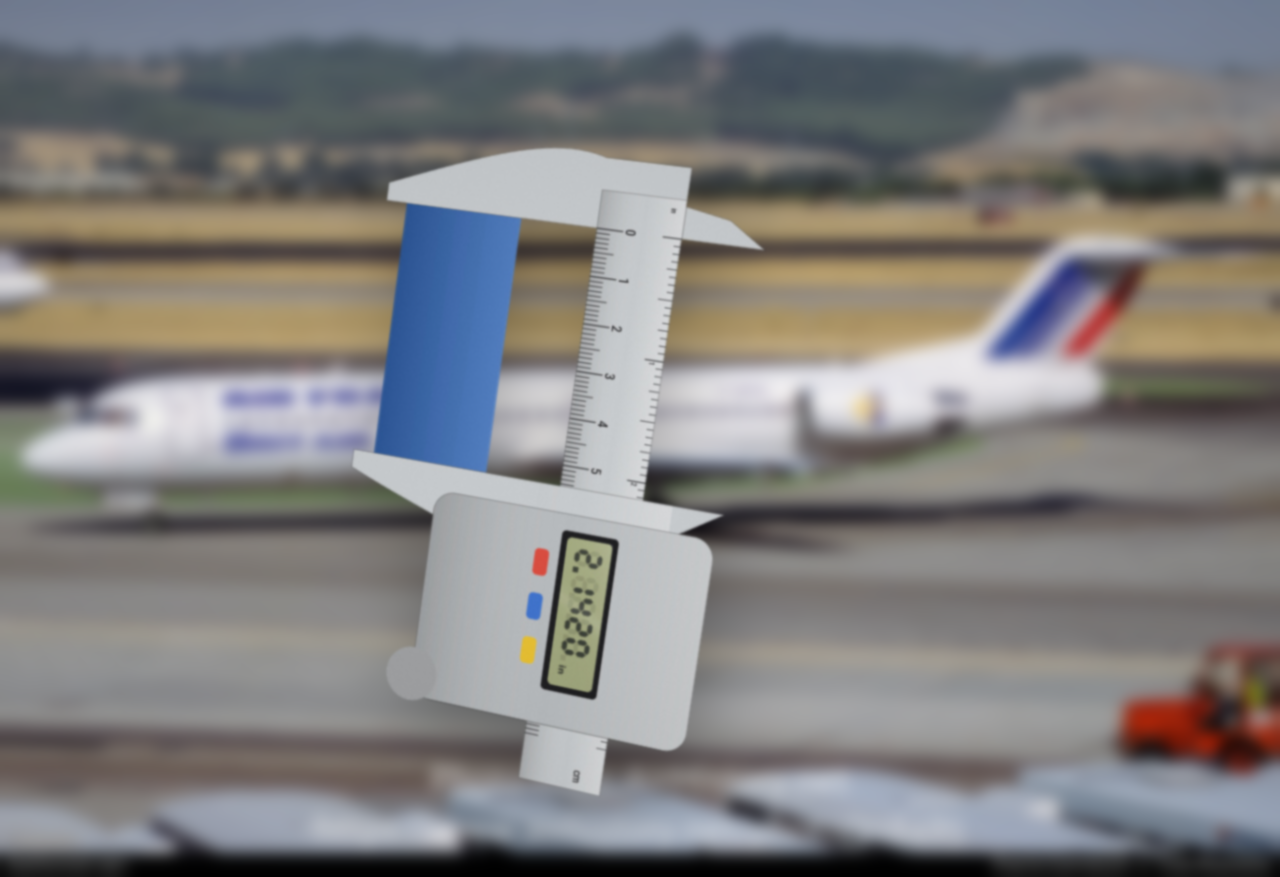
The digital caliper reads 2.1420 in
